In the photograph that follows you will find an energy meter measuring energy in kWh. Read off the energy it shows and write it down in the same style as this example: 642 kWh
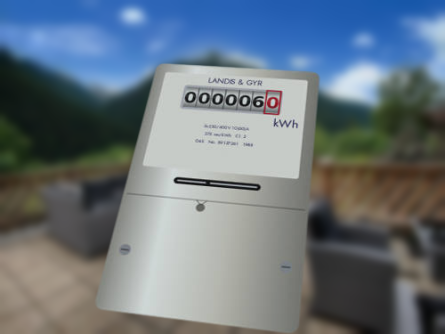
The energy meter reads 6.0 kWh
